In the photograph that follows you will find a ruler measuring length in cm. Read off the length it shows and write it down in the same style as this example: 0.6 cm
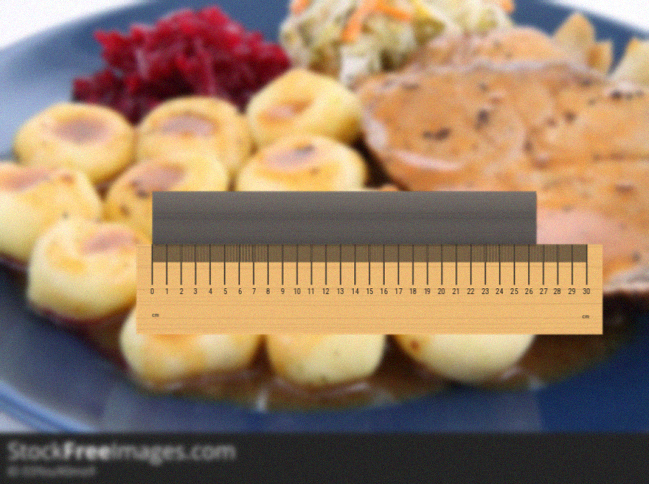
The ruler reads 26.5 cm
